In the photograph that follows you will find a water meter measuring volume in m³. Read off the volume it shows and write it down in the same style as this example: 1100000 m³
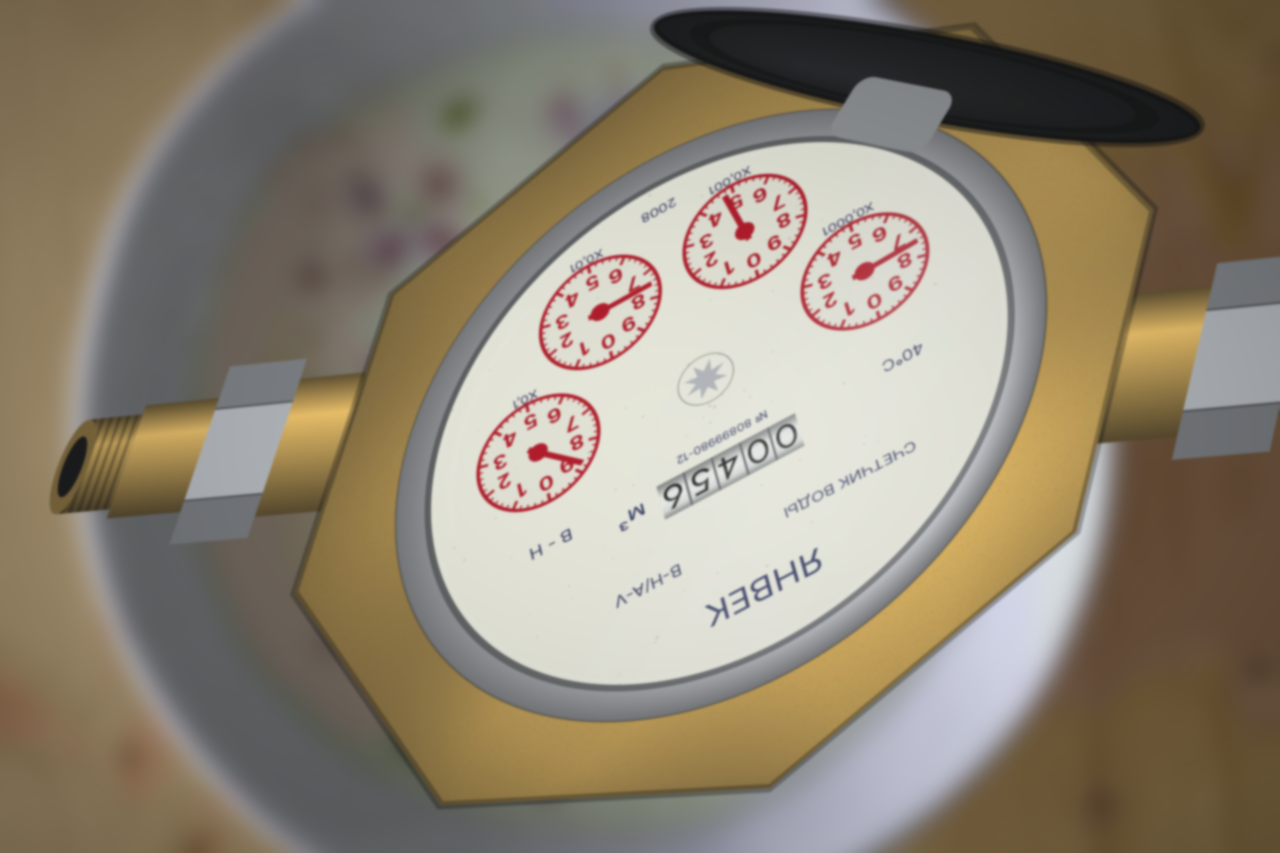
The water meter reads 456.8747 m³
